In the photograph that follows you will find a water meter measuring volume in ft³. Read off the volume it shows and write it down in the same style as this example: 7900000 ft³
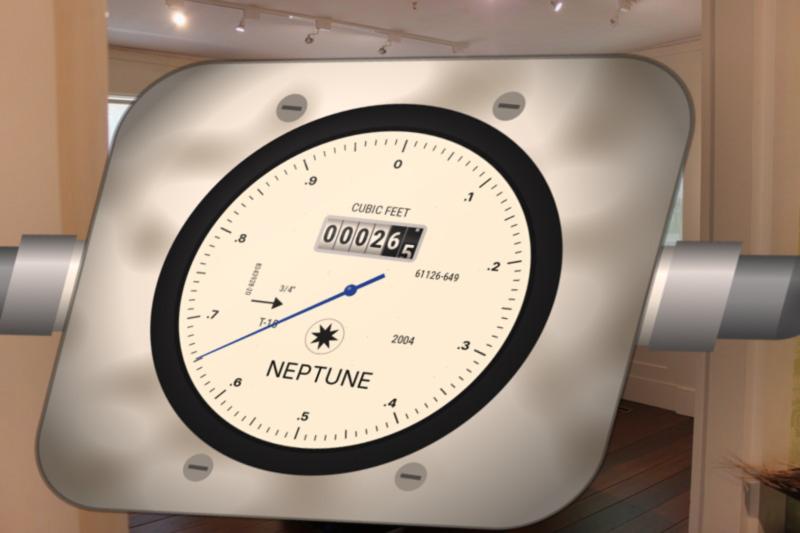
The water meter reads 264.65 ft³
